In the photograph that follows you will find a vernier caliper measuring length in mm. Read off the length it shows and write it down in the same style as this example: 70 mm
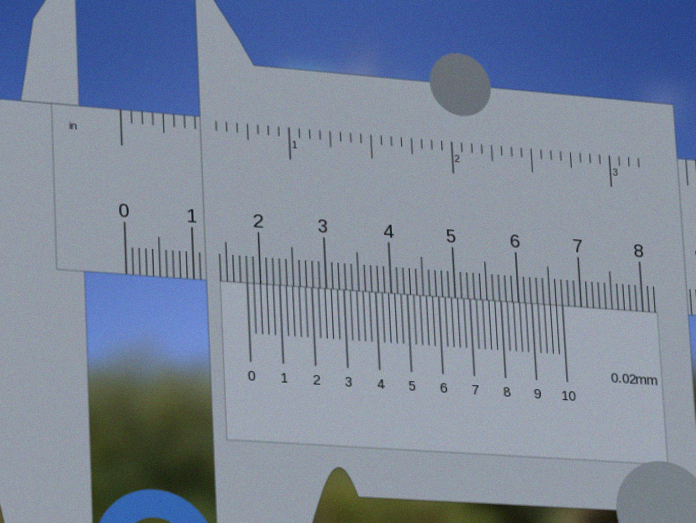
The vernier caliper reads 18.0 mm
